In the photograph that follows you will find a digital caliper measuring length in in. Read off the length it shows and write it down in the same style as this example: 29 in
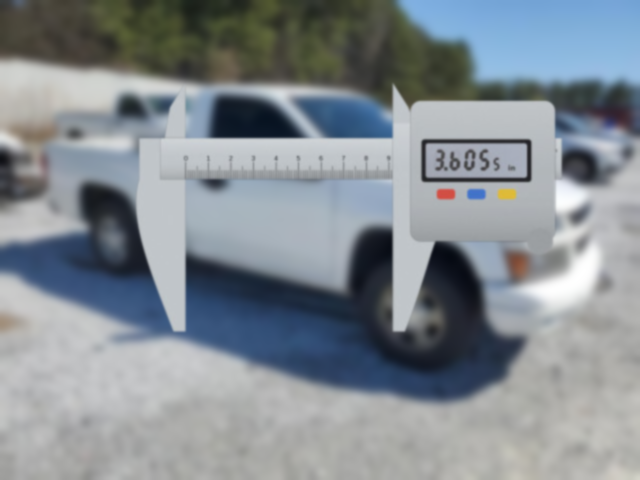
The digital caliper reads 3.6055 in
